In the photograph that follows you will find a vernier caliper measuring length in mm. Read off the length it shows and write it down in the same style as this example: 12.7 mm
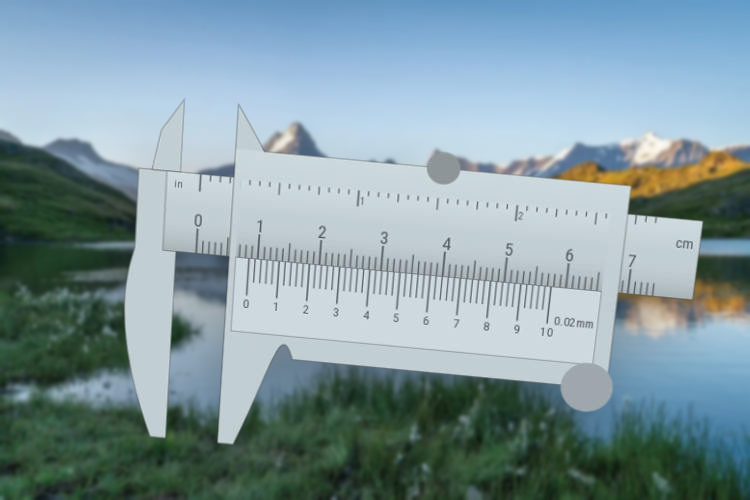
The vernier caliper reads 8.6 mm
